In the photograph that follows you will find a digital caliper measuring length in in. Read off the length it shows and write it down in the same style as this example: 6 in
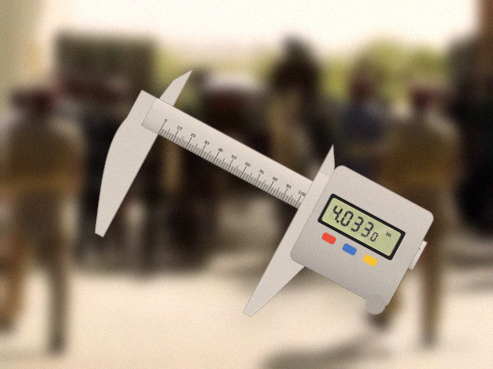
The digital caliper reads 4.0330 in
